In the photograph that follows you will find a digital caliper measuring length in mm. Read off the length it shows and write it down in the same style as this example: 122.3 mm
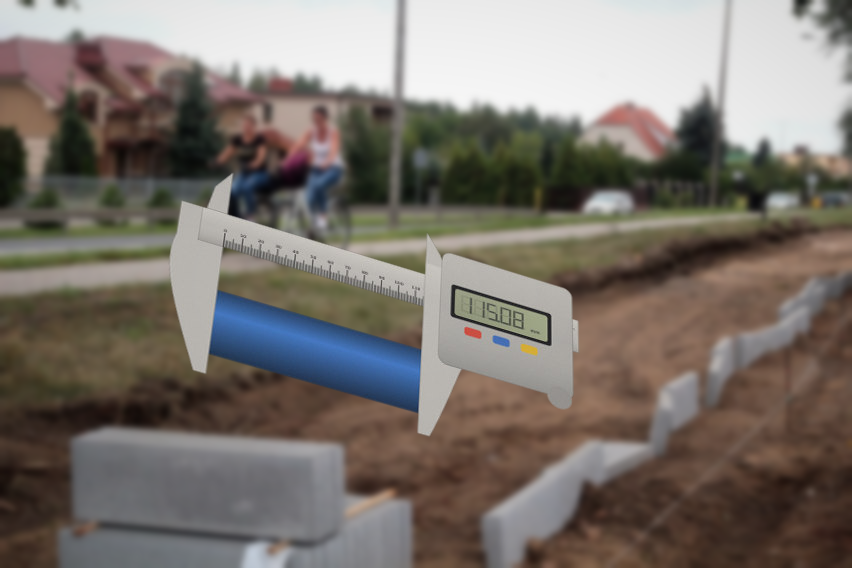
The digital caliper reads 115.08 mm
